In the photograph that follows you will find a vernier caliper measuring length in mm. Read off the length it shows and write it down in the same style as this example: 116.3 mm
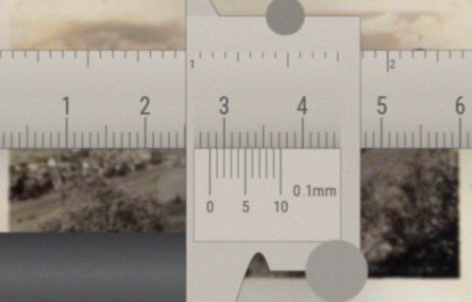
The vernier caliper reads 28.2 mm
